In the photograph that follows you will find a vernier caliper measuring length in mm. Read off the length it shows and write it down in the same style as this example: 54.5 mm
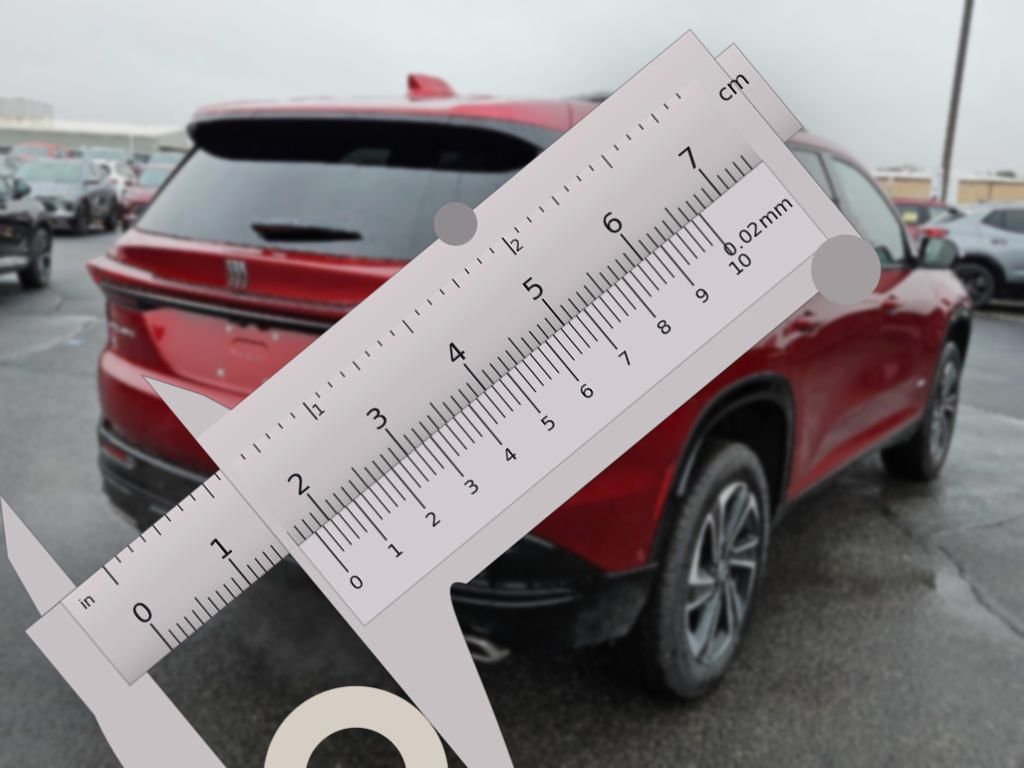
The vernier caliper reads 18.2 mm
